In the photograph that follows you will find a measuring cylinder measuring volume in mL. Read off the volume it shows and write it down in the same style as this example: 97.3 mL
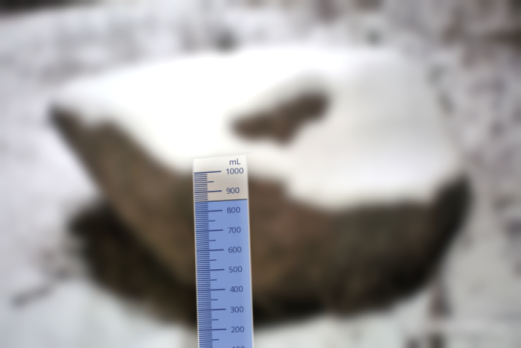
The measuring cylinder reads 850 mL
